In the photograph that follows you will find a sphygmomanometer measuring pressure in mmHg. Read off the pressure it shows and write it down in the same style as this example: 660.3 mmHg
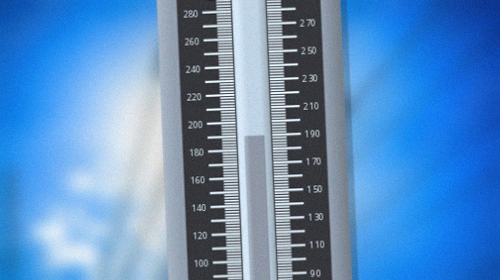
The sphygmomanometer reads 190 mmHg
